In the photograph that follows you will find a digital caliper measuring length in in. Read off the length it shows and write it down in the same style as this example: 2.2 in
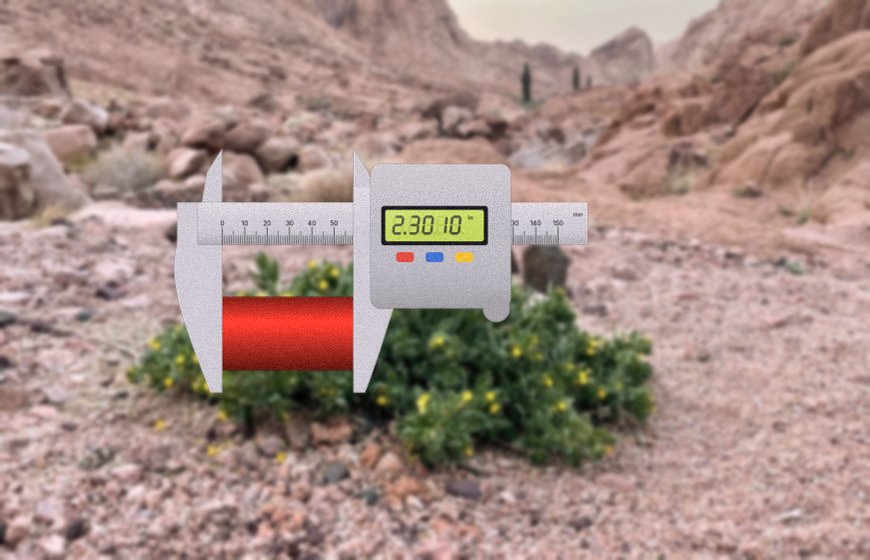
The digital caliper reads 2.3010 in
